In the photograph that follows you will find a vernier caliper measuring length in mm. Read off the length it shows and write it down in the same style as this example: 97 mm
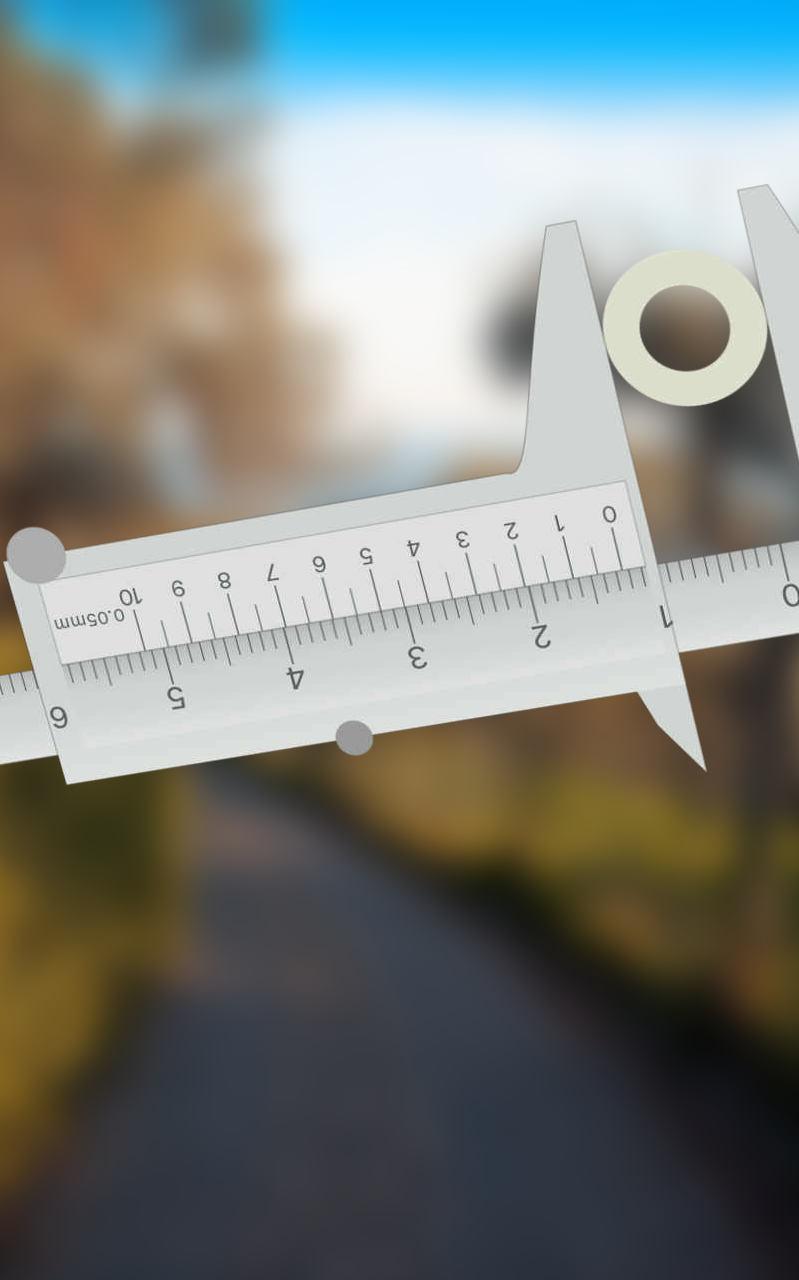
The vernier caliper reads 12.5 mm
